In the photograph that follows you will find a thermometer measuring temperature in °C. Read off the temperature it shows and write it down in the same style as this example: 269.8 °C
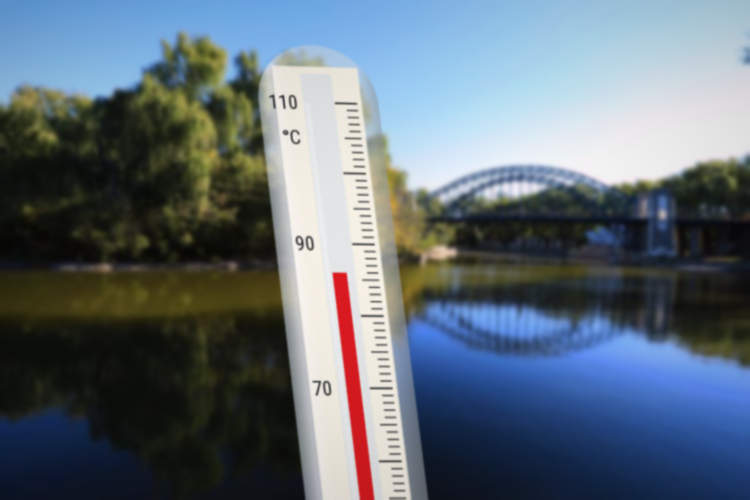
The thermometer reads 86 °C
